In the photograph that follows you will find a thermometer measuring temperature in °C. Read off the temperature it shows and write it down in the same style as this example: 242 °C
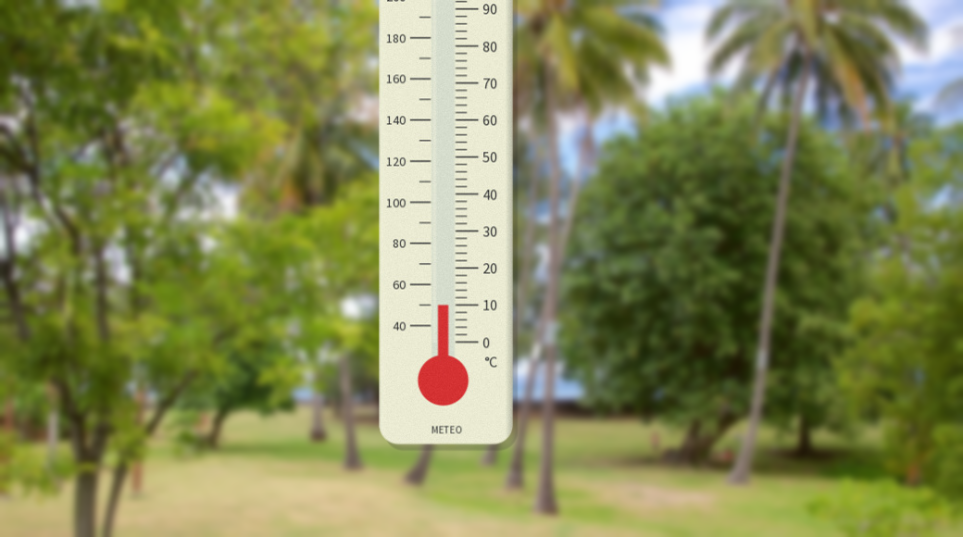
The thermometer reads 10 °C
